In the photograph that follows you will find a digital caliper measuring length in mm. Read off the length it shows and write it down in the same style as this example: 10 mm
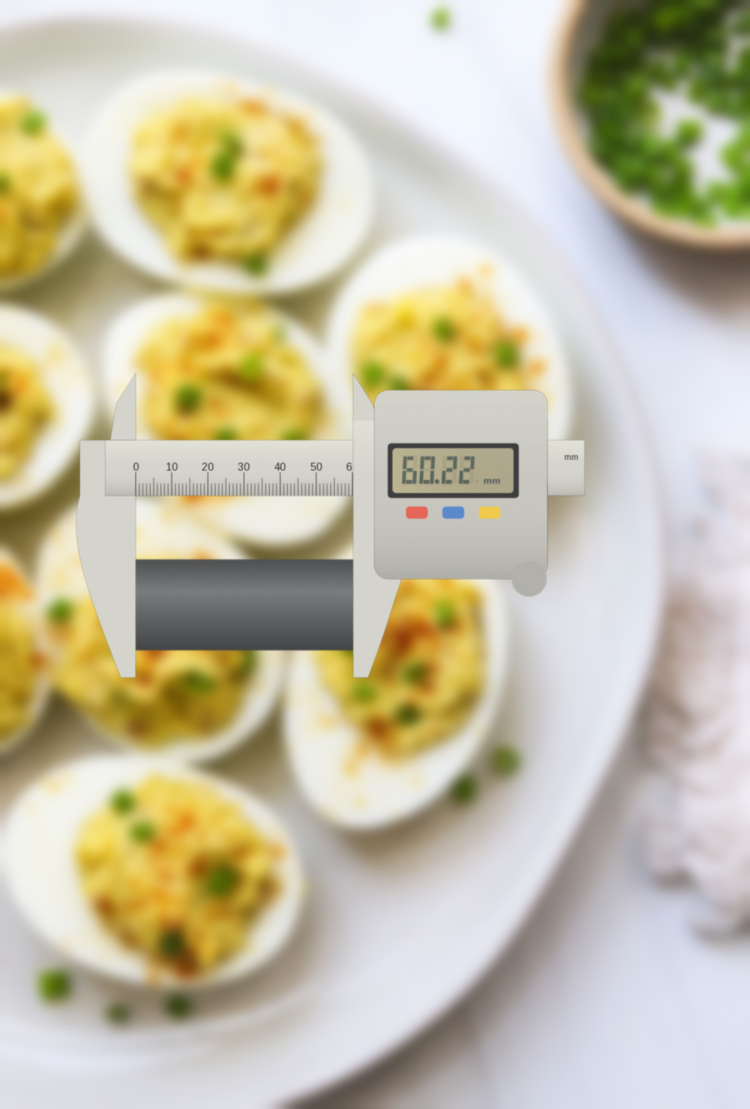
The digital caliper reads 60.22 mm
